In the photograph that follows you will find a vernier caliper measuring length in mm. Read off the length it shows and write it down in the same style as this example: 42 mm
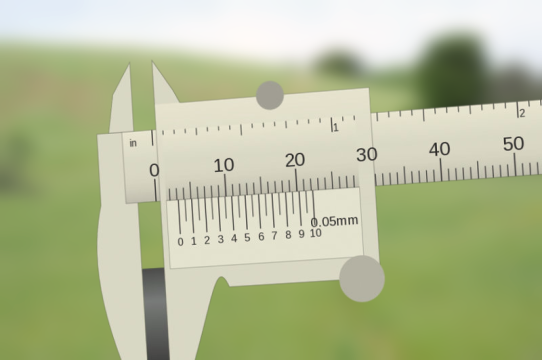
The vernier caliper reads 3.2 mm
